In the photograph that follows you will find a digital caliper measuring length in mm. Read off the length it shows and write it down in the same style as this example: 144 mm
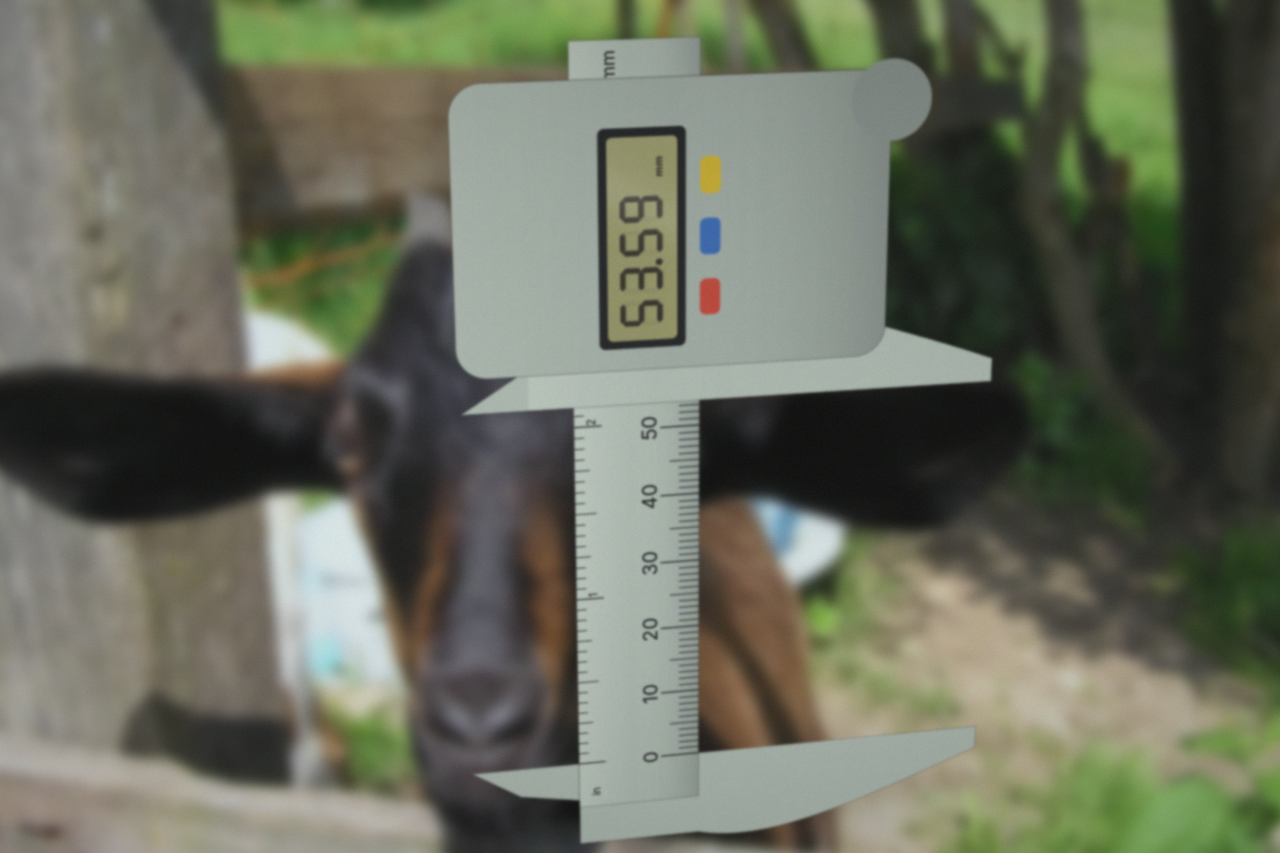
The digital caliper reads 53.59 mm
